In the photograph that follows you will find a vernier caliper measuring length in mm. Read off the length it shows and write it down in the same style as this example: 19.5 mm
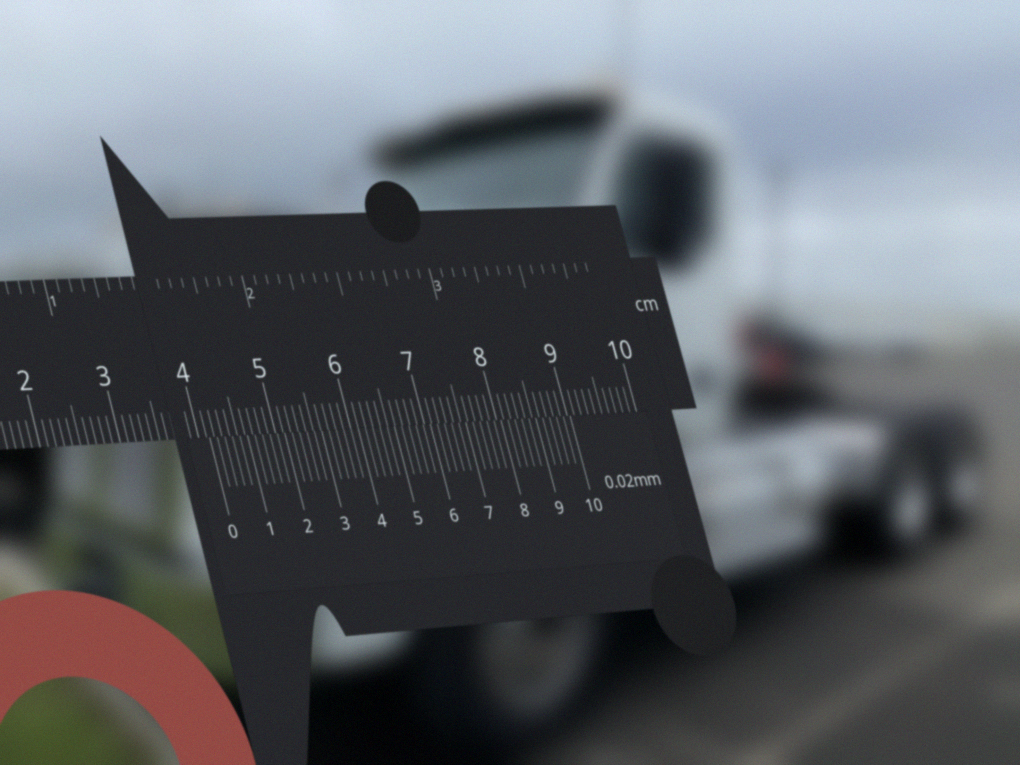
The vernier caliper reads 41.4 mm
